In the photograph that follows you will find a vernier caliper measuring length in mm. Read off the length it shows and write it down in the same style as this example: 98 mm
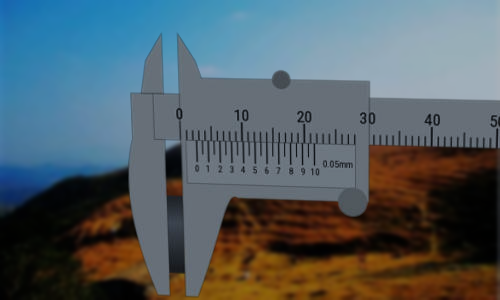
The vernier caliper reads 2.6 mm
